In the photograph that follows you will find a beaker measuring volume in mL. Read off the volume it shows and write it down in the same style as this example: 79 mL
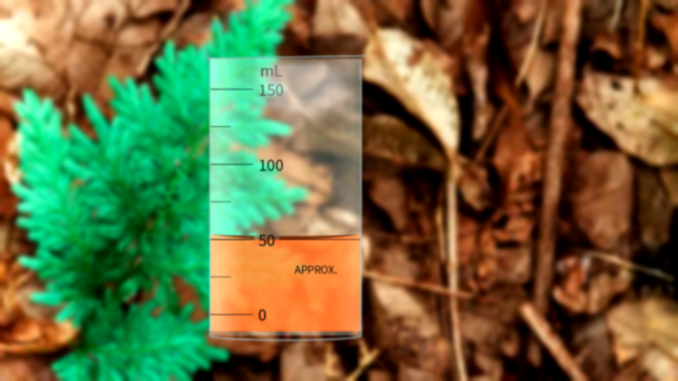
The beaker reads 50 mL
